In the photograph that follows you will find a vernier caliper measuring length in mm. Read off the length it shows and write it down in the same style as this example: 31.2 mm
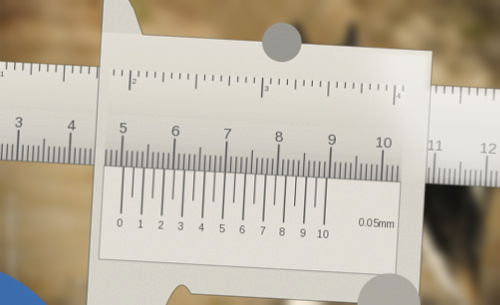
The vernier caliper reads 50.5 mm
